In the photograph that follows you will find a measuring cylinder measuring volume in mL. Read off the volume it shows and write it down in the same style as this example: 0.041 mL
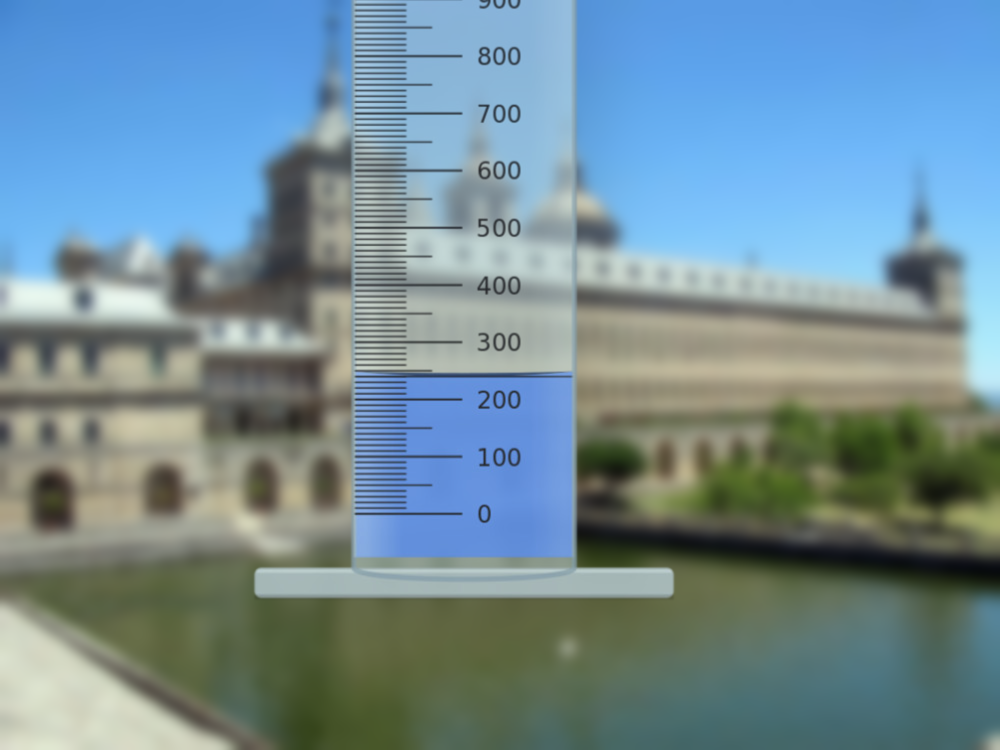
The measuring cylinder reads 240 mL
